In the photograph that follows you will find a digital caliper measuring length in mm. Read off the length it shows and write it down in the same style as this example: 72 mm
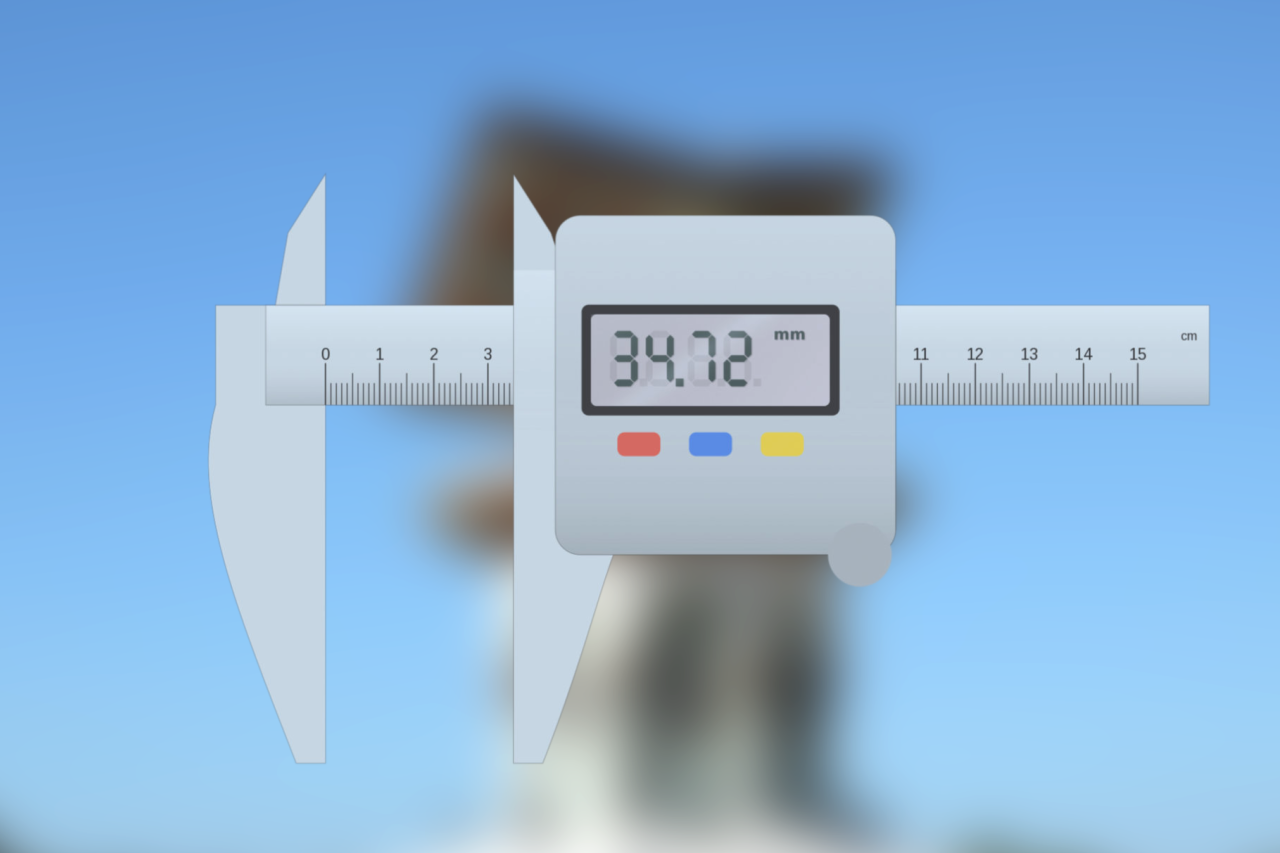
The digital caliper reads 34.72 mm
